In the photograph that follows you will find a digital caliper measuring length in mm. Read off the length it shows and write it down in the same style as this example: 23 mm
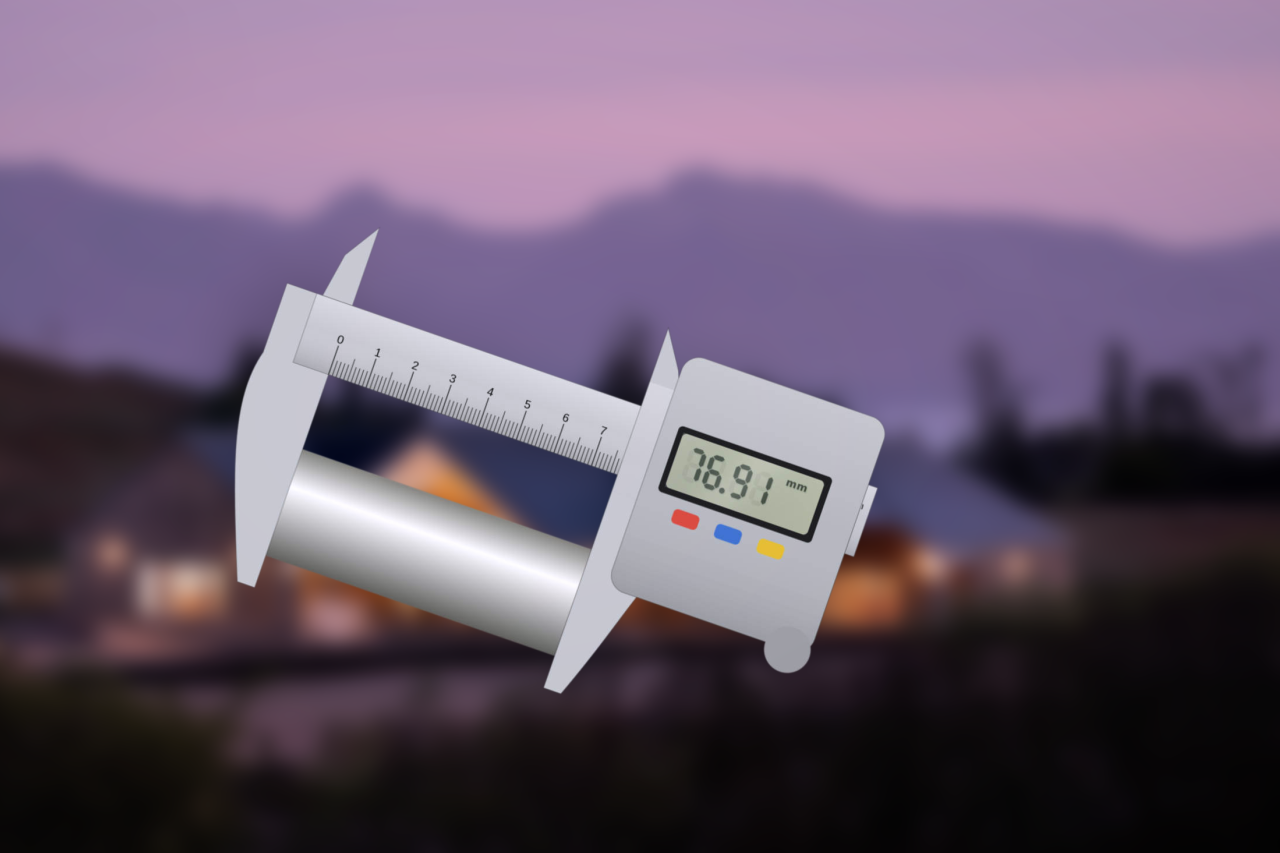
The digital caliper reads 76.91 mm
